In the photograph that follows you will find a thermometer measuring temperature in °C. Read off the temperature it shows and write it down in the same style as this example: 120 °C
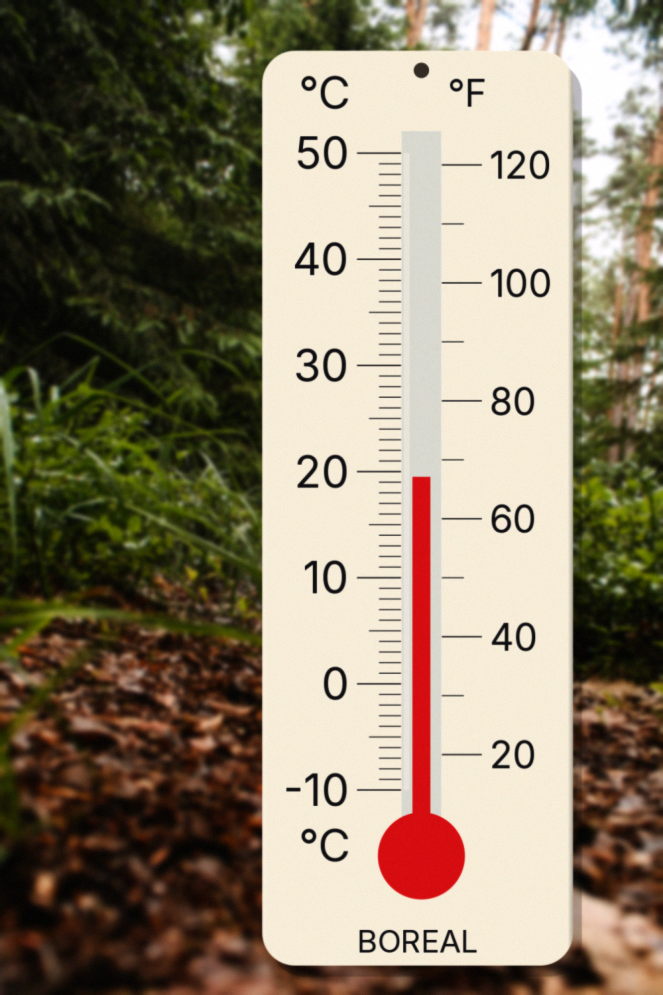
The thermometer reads 19.5 °C
